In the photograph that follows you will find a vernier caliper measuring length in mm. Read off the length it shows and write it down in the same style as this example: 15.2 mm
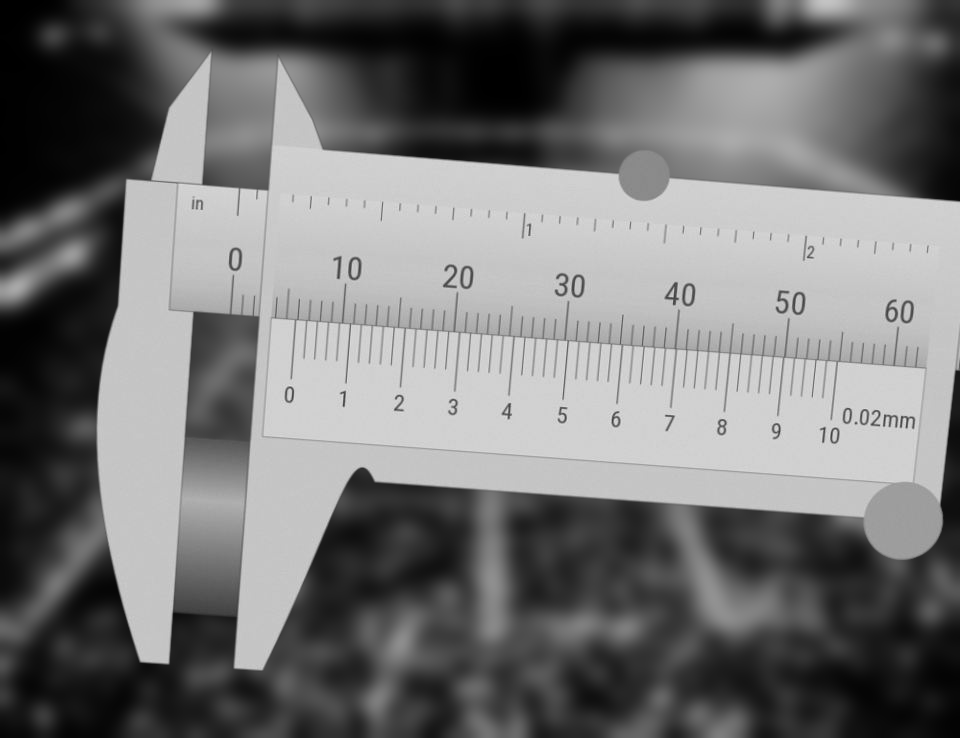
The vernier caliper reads 5.8 mm
